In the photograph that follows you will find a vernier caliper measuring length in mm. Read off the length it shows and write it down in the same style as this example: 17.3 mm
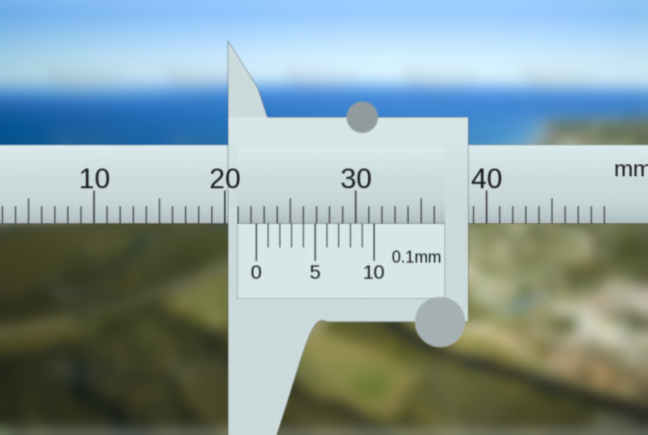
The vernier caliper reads 22.4 mm
